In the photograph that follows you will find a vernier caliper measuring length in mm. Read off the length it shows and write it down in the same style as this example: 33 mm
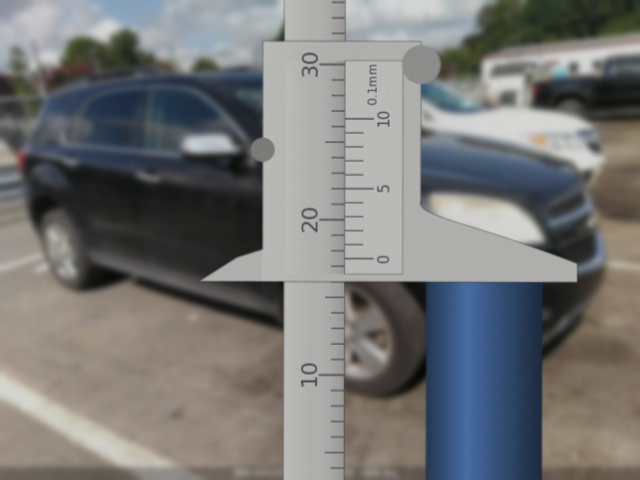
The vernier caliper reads 17.5 mm
